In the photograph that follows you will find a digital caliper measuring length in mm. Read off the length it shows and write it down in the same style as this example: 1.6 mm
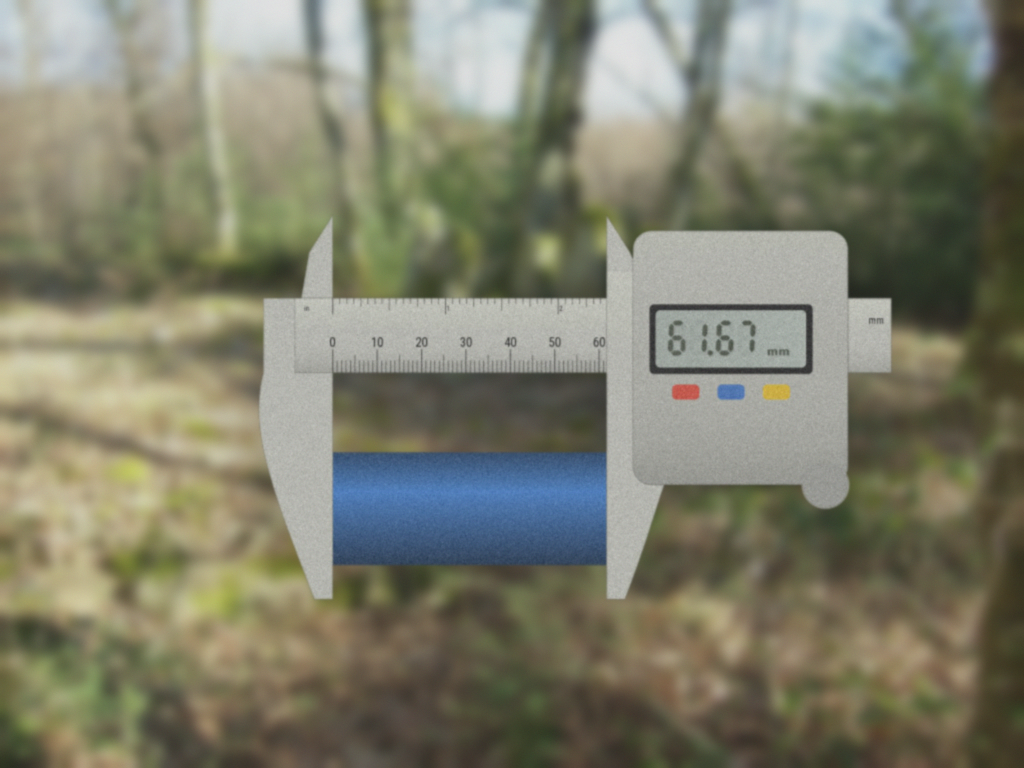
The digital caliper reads 61.67 mm
